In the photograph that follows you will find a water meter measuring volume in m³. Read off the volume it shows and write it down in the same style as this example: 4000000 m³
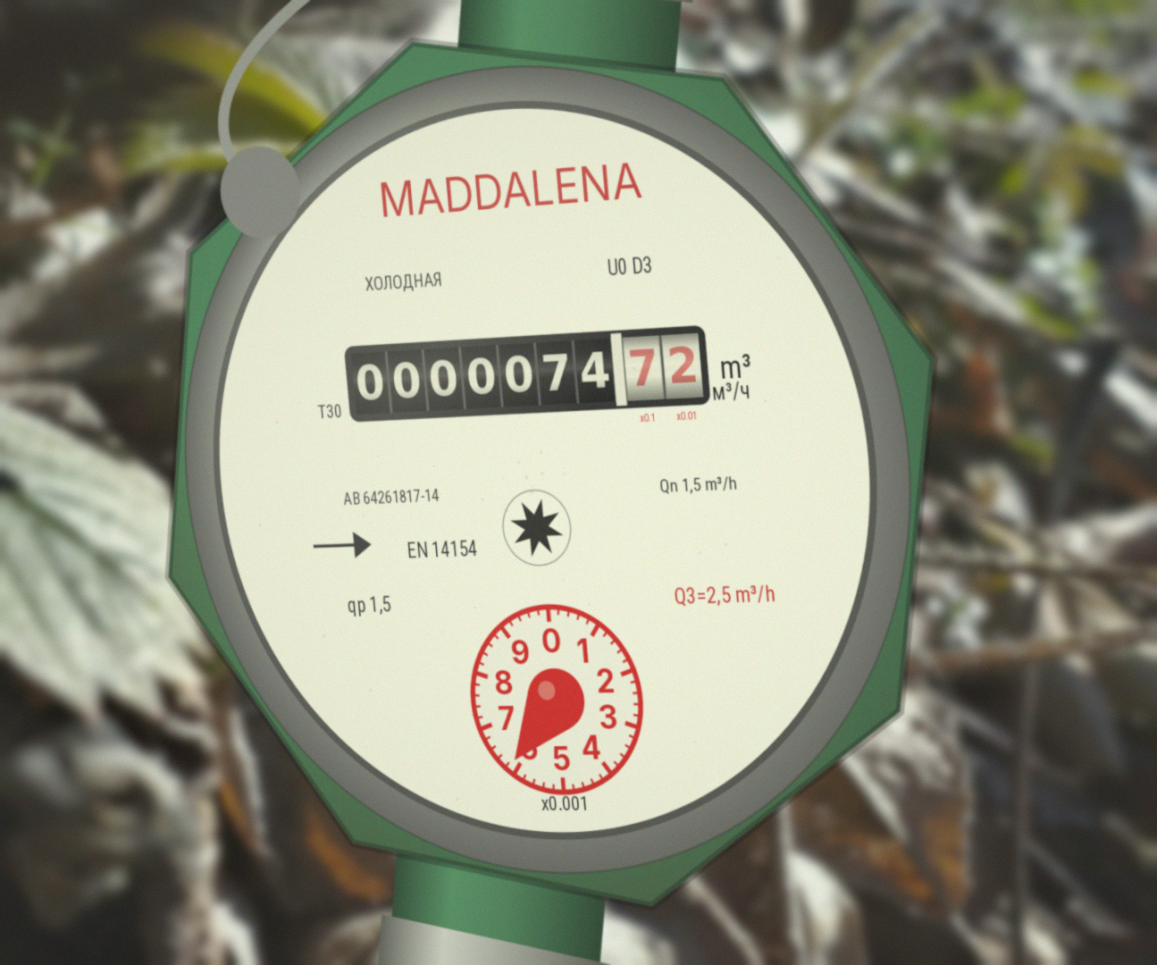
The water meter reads 74.726 m³
